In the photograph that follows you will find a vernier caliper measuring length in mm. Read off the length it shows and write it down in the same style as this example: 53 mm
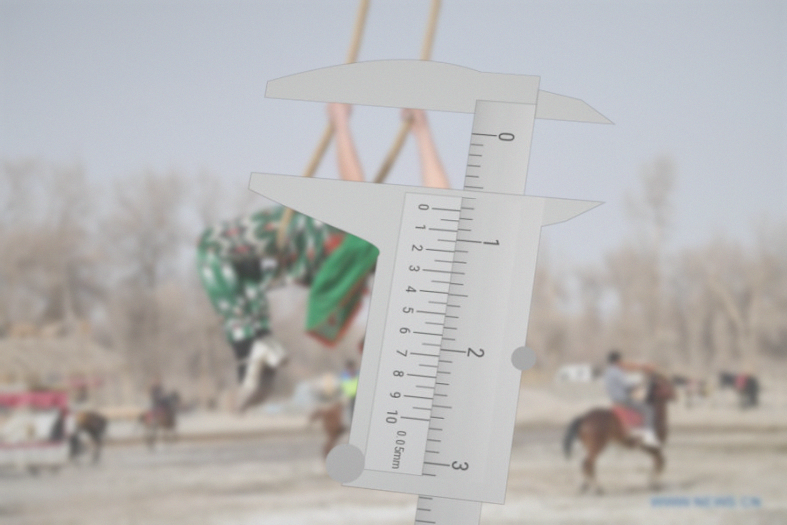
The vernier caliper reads 7.3 mm
